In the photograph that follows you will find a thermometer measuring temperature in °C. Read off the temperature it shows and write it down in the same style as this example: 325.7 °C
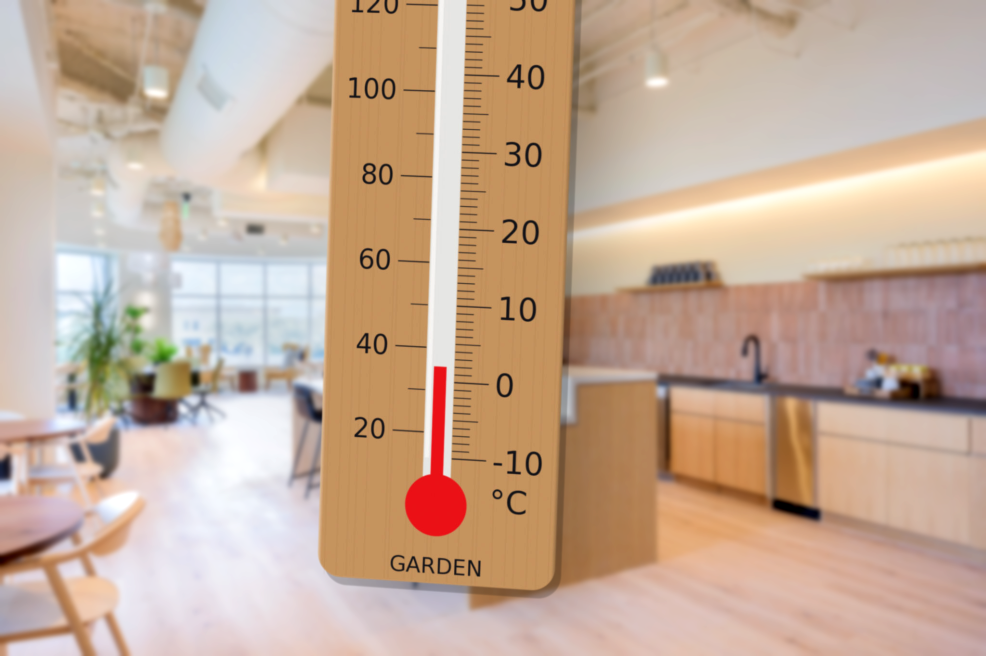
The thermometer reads 2 °C
